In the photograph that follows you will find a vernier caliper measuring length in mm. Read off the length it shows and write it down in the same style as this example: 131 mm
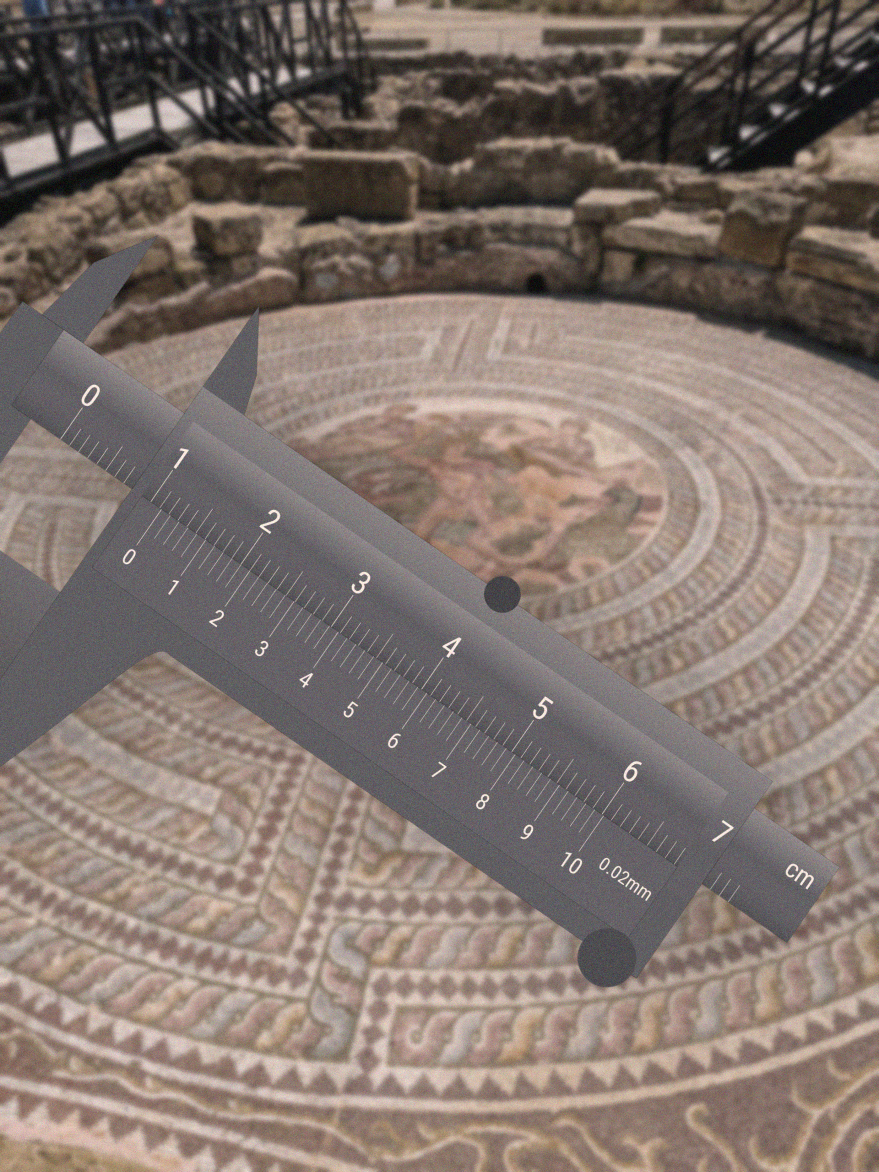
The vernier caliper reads 11.2 mm
